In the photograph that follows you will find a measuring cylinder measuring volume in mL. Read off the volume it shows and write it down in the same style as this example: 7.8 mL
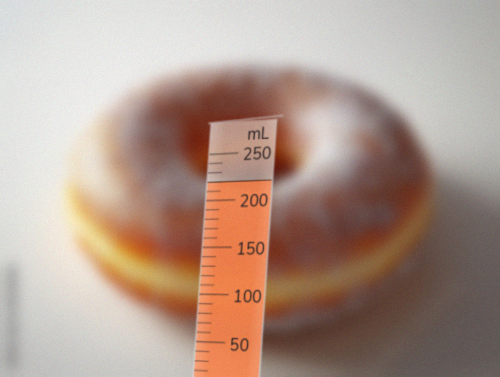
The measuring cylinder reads 220 mL
